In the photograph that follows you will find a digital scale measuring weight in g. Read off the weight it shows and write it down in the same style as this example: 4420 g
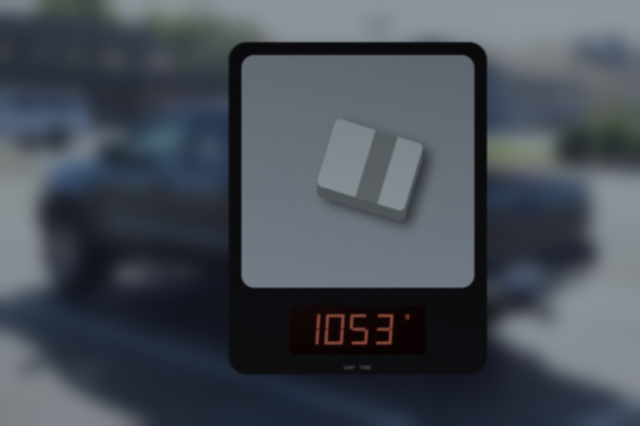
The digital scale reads 1053 g
